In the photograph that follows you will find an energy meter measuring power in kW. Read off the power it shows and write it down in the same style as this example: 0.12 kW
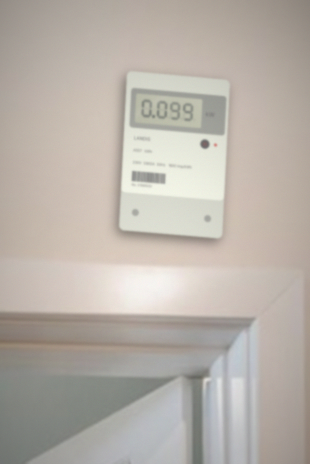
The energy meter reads 0.099 kW
